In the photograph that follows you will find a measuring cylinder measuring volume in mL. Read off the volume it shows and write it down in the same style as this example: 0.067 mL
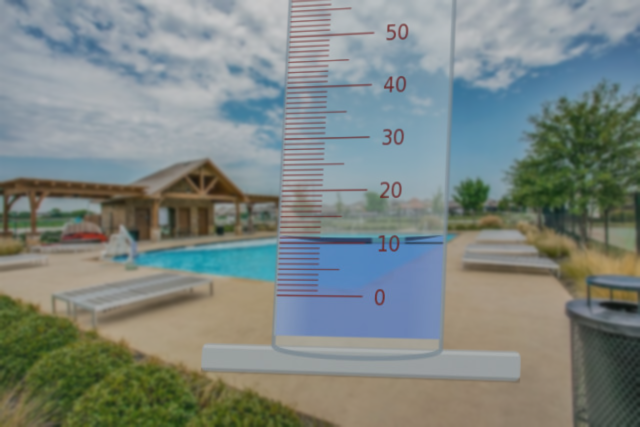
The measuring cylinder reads 10 mL
